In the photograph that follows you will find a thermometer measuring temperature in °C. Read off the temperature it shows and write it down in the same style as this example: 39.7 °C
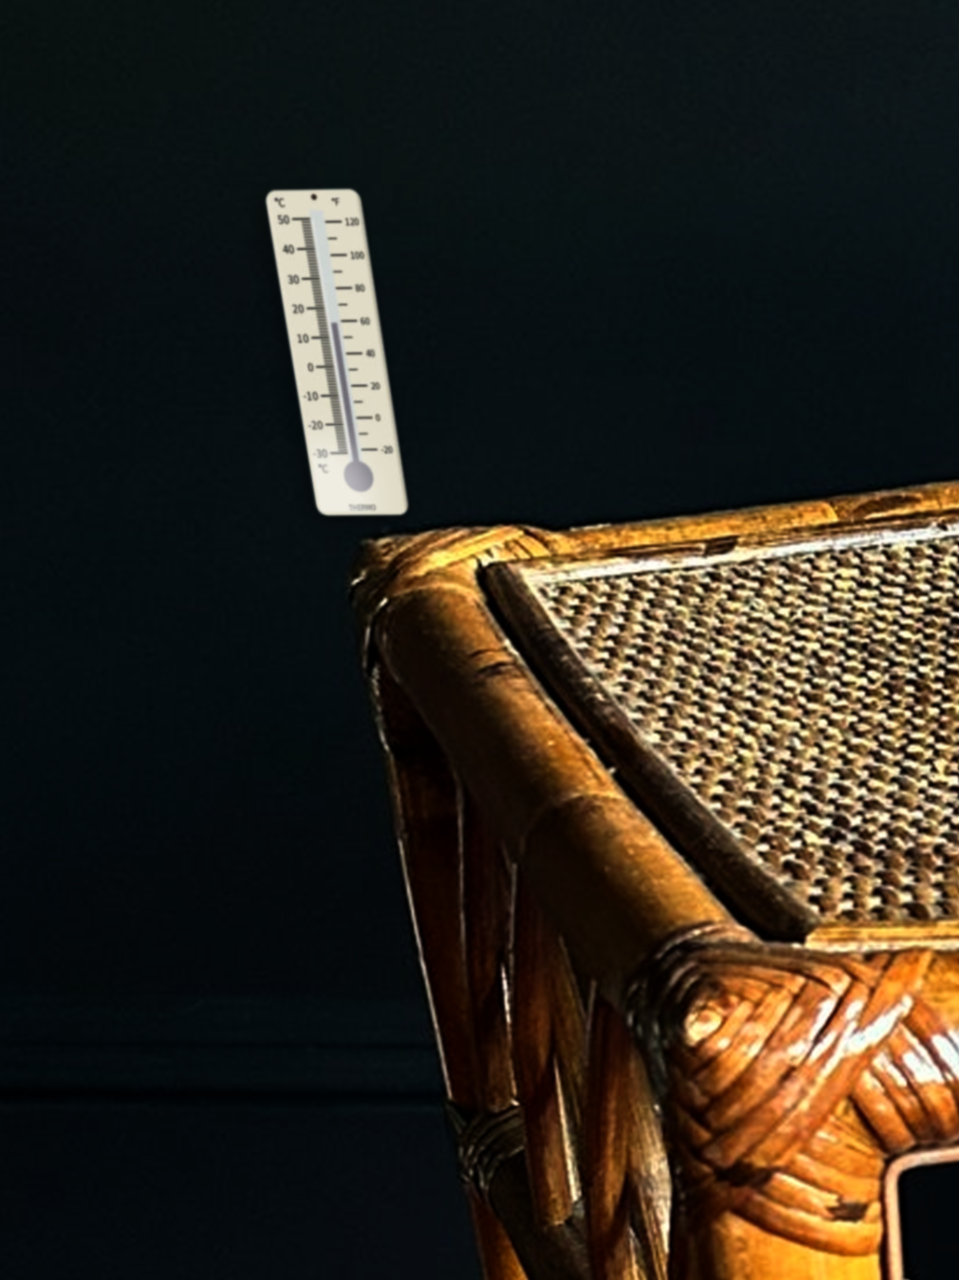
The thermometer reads 15 °C
